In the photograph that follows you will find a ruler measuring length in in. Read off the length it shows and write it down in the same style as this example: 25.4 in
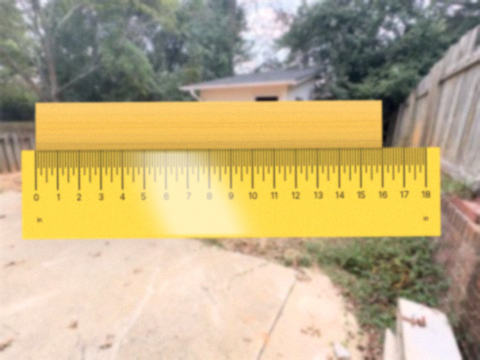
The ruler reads 16 in
